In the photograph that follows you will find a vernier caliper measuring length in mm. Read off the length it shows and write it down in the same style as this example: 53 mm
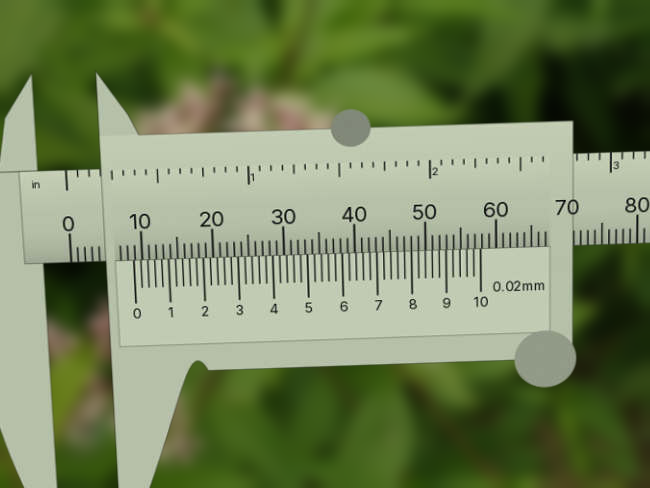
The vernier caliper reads 8.8 mm
